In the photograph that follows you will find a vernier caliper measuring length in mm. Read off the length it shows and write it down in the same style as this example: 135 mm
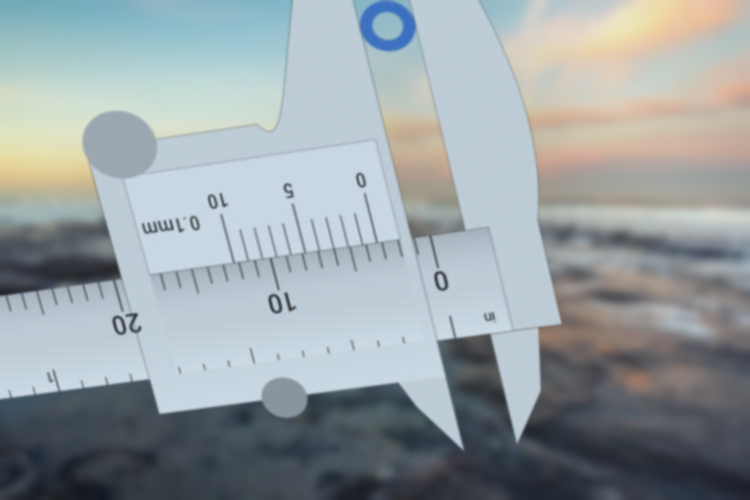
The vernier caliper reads 3.3 mm
